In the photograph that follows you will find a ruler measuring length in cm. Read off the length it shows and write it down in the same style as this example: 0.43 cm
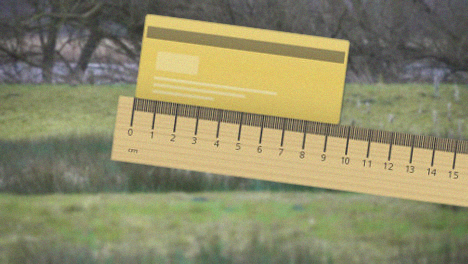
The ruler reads 9.5 cm
